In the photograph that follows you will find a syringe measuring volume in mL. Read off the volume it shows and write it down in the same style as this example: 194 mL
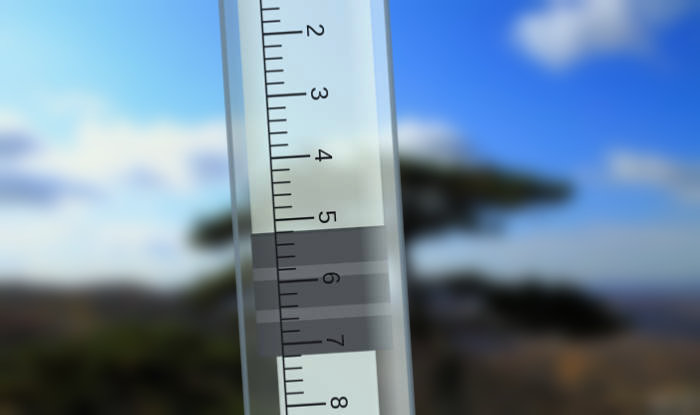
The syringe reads 5.2 mL
